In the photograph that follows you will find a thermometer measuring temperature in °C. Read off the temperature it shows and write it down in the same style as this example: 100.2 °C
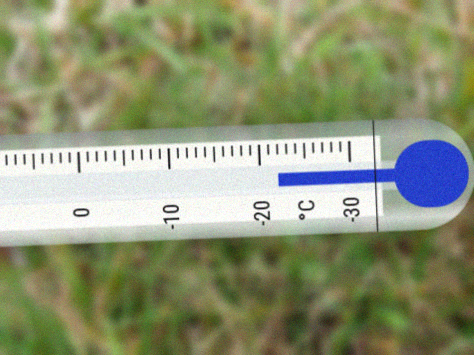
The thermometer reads -22 °C
